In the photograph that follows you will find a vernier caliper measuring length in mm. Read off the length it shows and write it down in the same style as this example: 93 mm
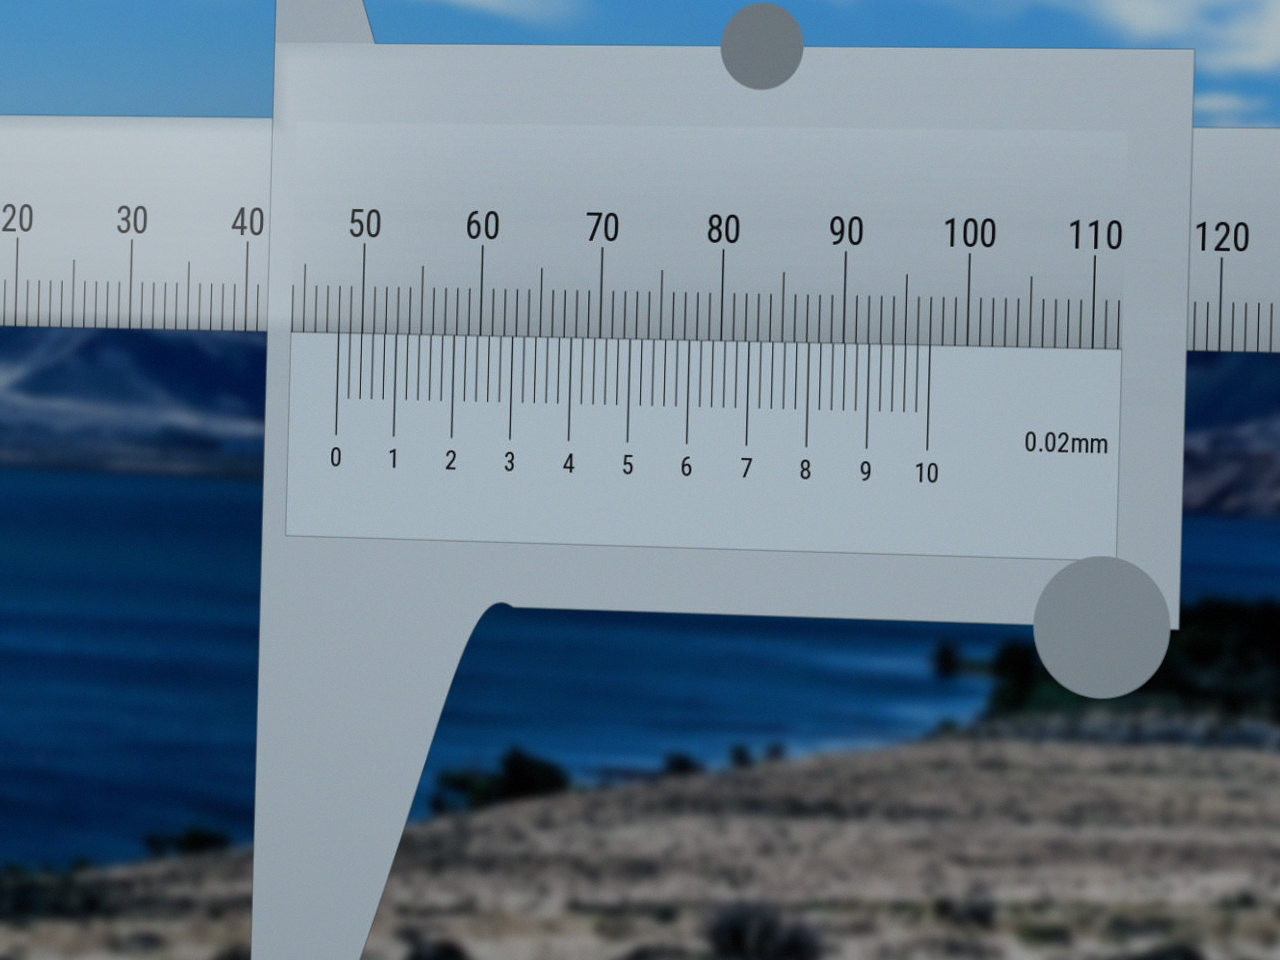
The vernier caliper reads 48.0 mm
